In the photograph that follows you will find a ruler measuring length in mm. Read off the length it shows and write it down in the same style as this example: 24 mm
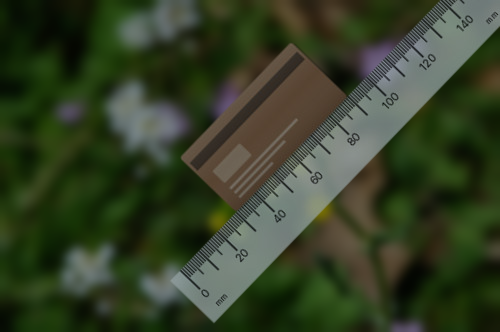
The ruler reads 60 mm
